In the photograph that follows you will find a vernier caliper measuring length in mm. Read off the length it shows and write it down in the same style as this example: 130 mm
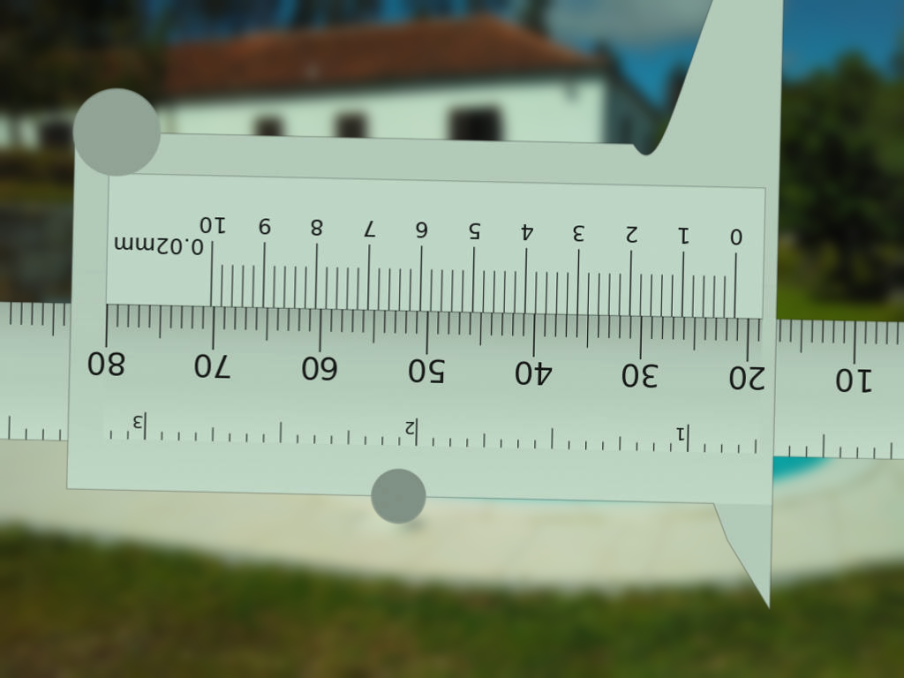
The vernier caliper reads 21.3 mm
